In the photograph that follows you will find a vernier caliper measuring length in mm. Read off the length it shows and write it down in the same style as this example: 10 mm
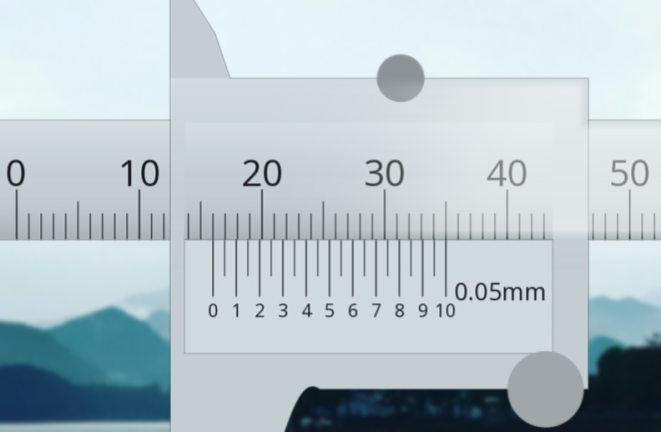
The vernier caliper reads 16.0 mm
